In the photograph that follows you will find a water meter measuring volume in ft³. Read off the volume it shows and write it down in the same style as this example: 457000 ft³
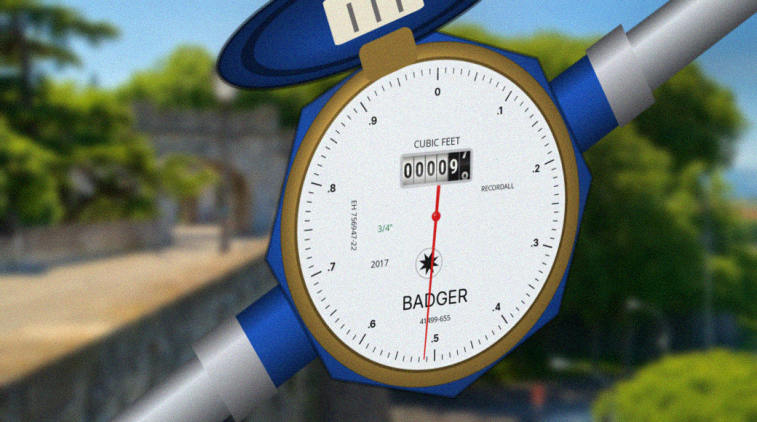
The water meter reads 97.51 ft³
